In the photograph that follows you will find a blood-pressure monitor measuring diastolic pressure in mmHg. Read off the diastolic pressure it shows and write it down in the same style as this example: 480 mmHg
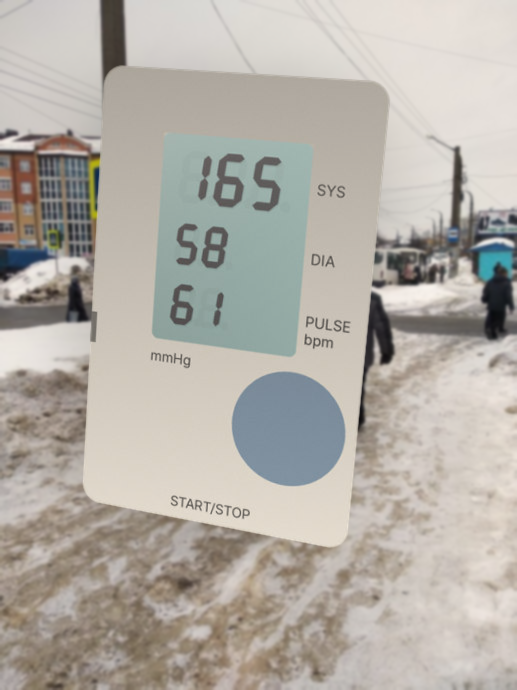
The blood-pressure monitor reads 58 mmHg
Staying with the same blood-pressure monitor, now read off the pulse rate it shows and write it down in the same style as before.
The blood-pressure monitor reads 61 bpm
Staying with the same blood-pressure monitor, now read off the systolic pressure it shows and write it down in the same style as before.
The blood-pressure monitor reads 165 mmHg
